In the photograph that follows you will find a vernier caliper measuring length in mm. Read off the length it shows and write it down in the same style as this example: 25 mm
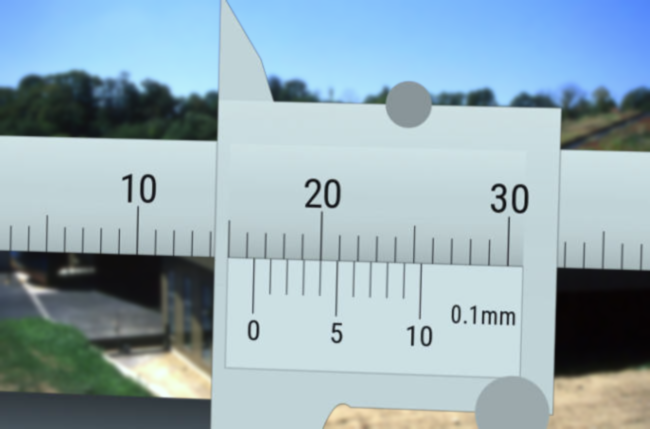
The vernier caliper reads 16.4 mm
